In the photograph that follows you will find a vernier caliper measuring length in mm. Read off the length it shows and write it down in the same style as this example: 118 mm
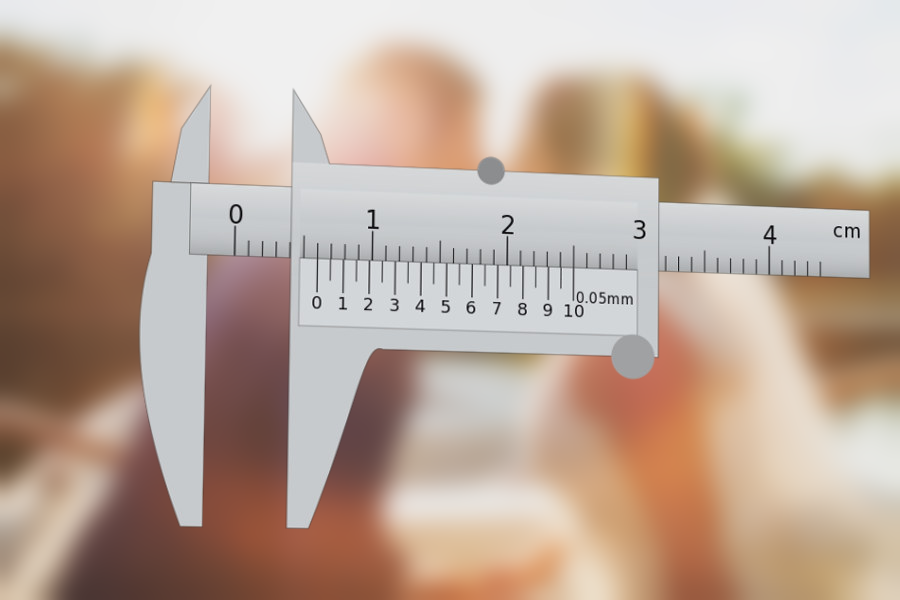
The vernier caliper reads 6.0 mm
